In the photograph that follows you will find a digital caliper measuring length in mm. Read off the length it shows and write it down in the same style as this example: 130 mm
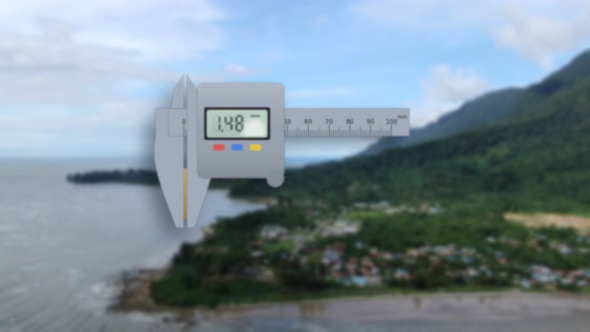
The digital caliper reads 1.48 mm
